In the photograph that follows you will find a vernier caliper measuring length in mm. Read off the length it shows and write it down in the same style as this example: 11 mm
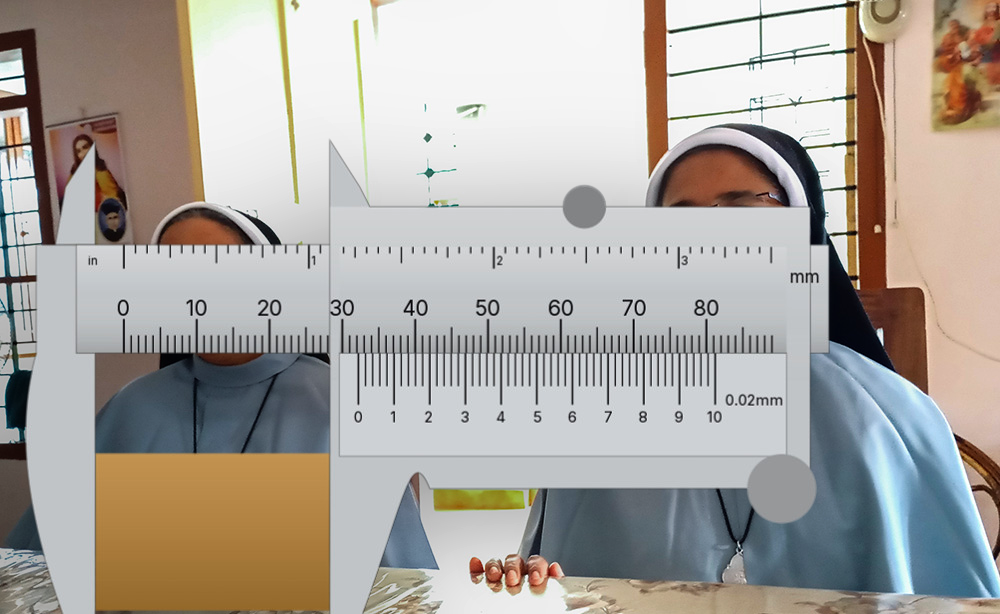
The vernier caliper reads 32.2 mm
